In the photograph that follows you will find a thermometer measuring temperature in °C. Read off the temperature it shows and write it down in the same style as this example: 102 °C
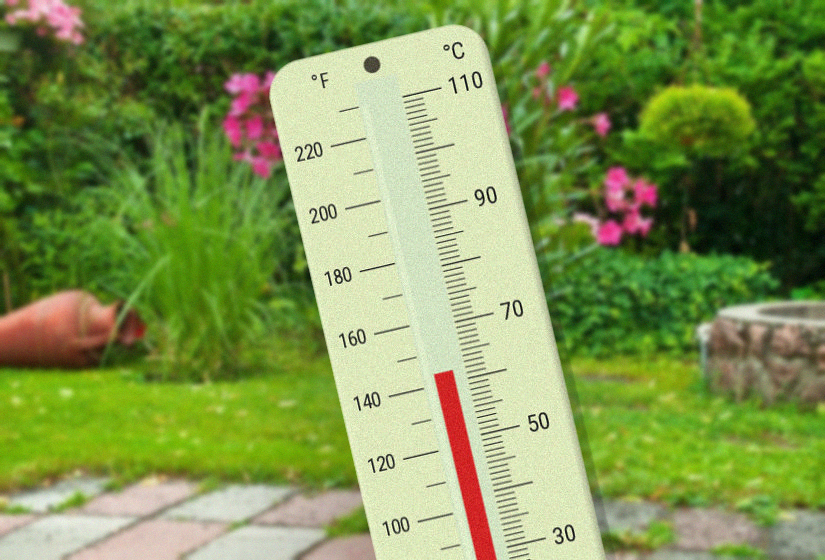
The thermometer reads 62 °C
